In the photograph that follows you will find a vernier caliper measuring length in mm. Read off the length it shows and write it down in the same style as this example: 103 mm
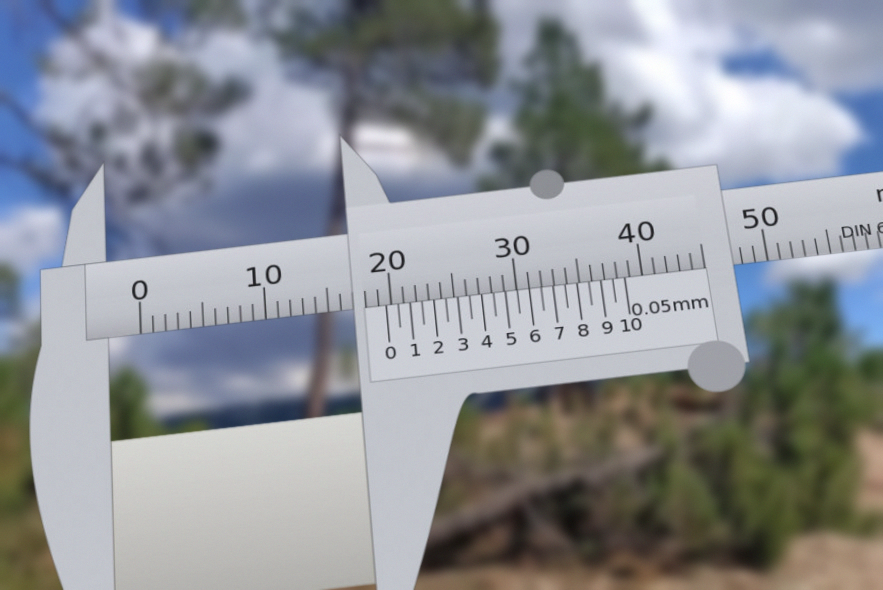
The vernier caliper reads 19.6 mm
